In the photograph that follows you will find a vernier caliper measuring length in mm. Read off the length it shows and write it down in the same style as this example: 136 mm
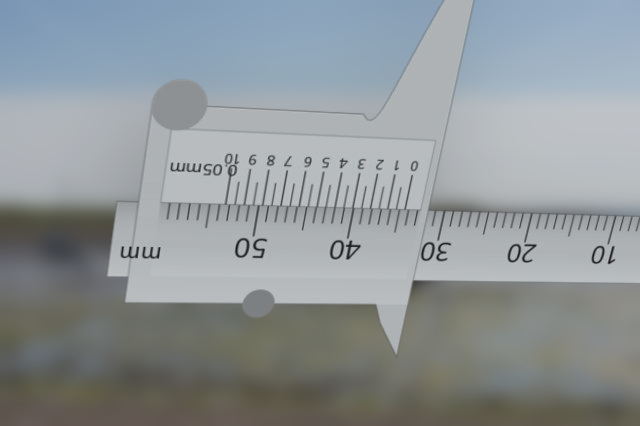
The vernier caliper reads 34.4 mm
